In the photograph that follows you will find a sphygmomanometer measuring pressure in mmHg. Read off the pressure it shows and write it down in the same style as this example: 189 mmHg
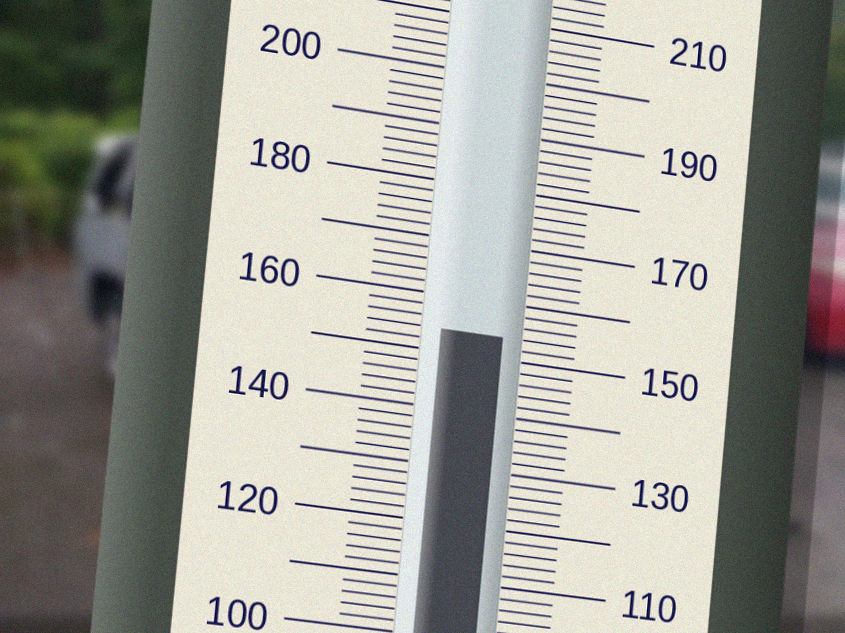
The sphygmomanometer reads 154 mmHg
